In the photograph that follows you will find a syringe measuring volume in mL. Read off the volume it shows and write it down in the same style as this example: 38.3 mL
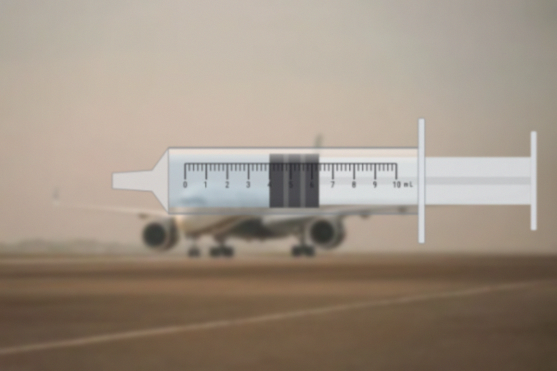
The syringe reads 4 mL
